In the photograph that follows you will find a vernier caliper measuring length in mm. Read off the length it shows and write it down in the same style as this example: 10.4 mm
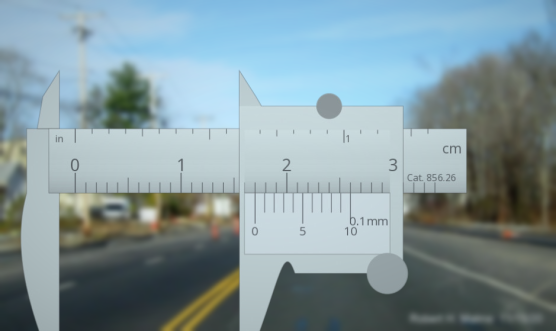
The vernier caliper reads 17.0 mm
